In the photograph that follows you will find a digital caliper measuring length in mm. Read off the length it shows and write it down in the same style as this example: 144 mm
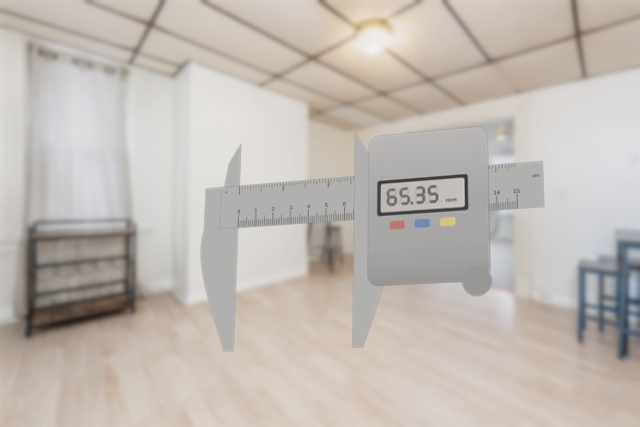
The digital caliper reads 65.35 mm
